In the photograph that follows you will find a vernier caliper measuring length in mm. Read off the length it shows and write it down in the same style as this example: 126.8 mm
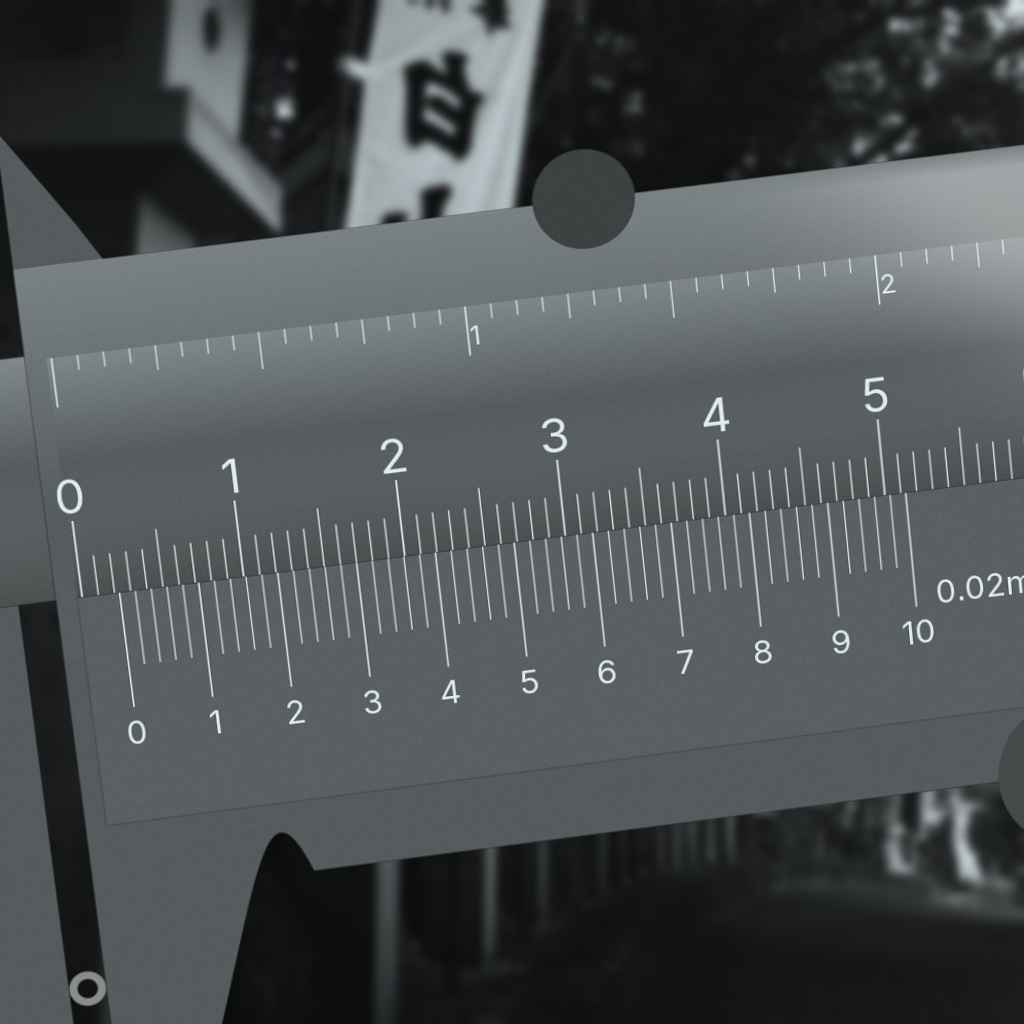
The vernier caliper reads 2.3 mm
